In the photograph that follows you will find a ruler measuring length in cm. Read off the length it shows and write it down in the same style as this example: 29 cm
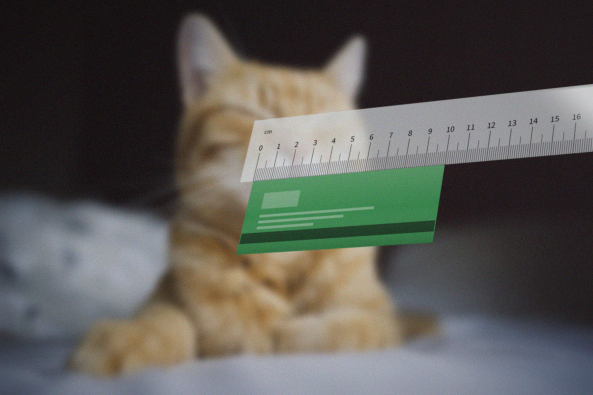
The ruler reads 10 cm
